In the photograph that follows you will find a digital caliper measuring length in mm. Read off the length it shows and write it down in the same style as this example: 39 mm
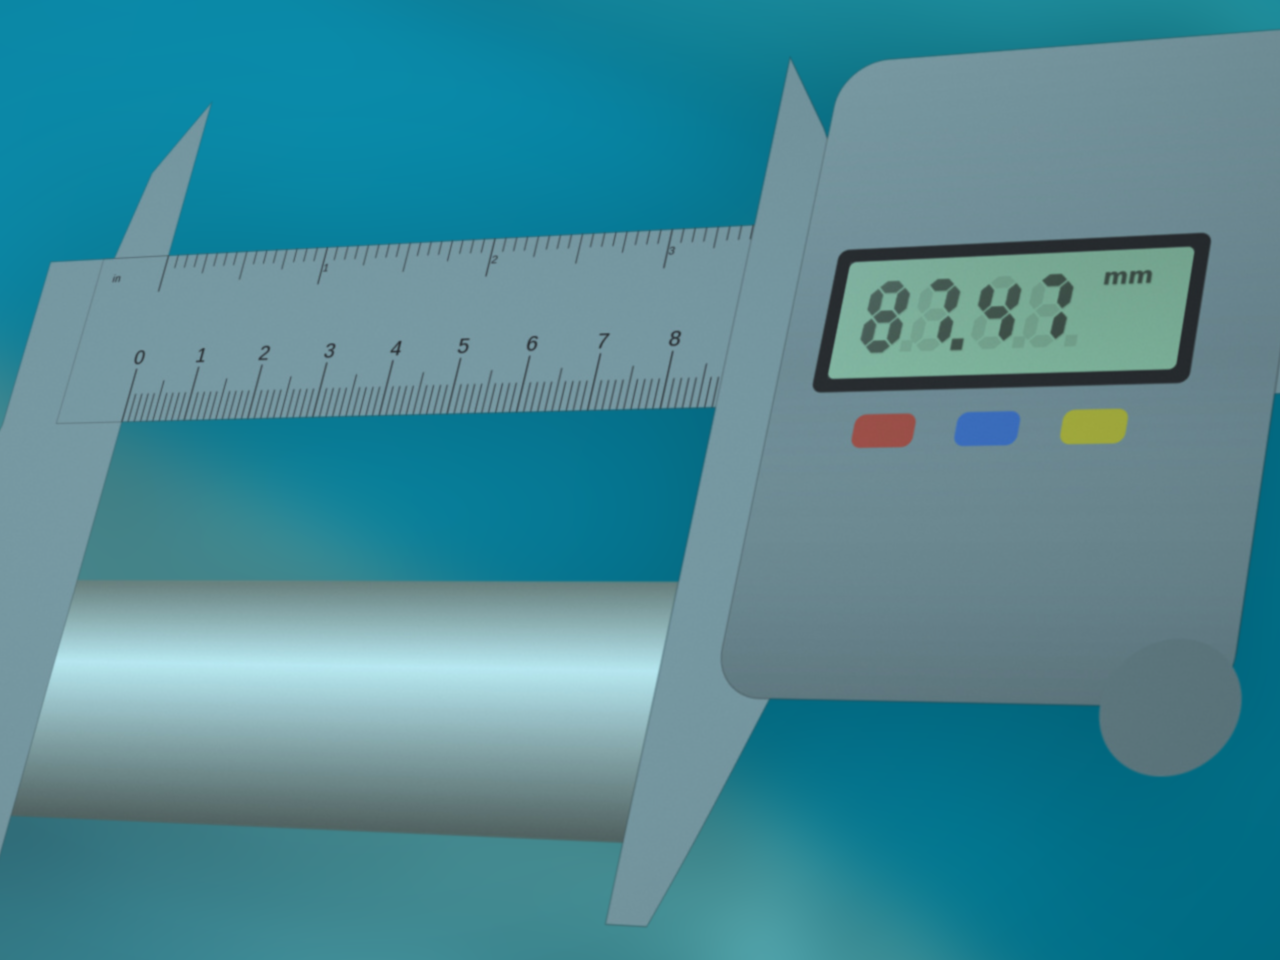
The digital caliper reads 87.47 mm
